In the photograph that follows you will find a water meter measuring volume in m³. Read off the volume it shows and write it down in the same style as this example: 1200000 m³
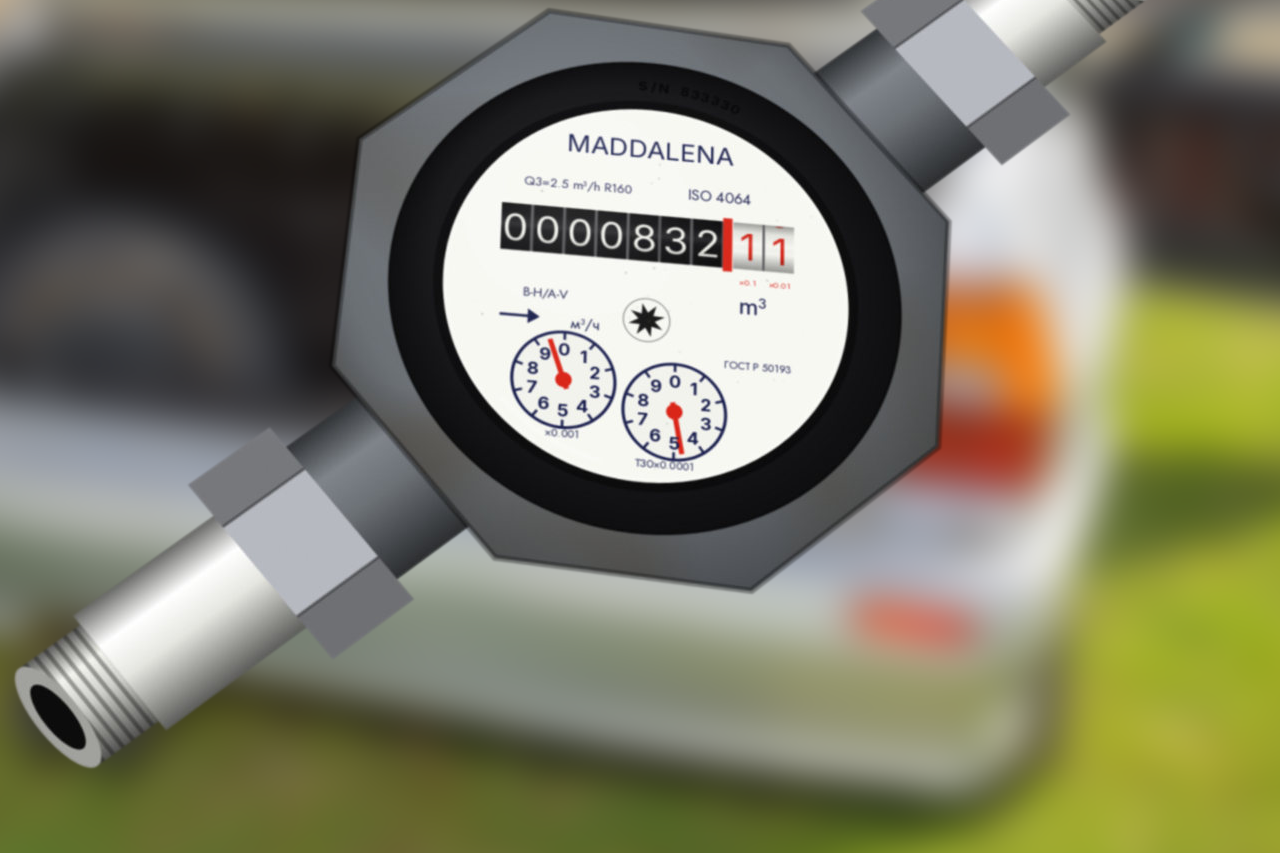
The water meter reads 832.1094 m³
